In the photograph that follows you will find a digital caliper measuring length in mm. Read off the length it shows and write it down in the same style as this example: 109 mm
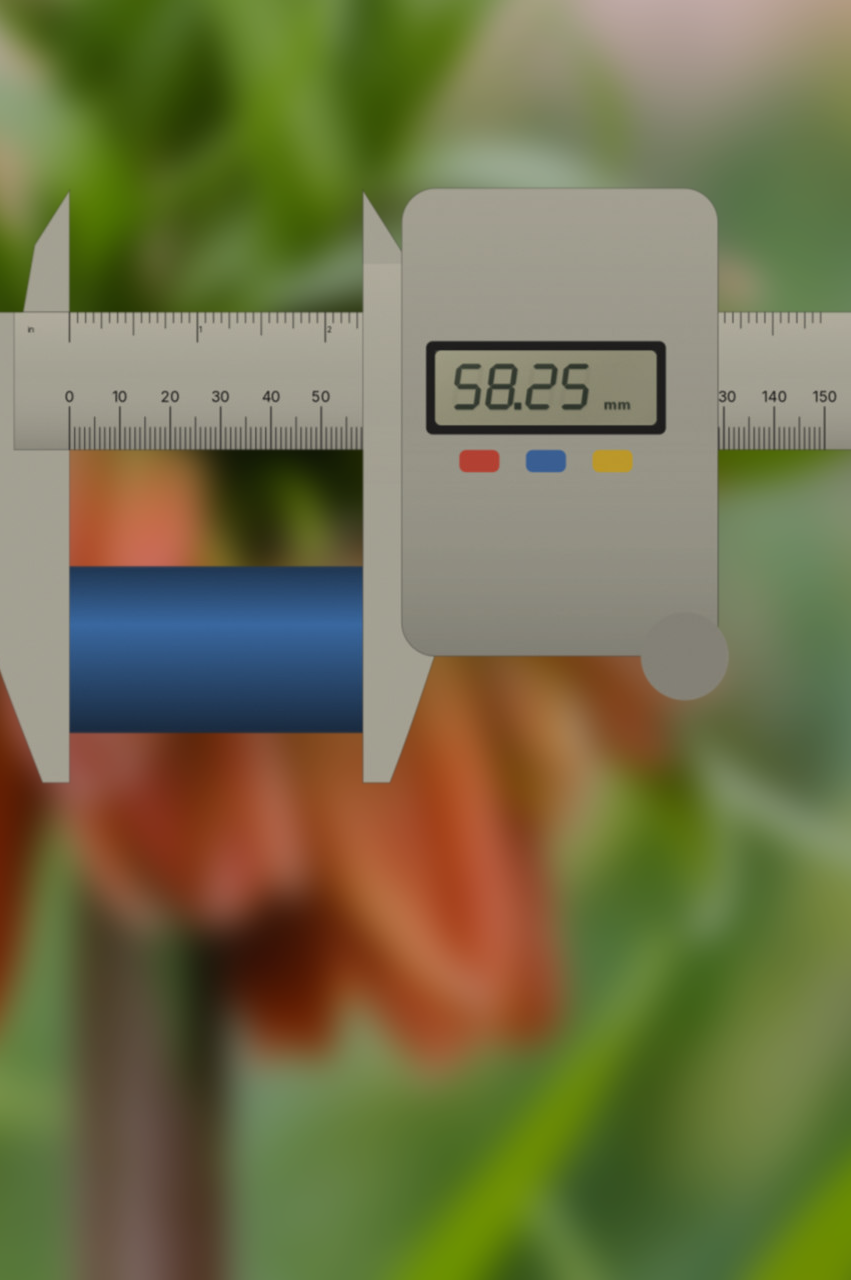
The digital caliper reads 58.25 mm
